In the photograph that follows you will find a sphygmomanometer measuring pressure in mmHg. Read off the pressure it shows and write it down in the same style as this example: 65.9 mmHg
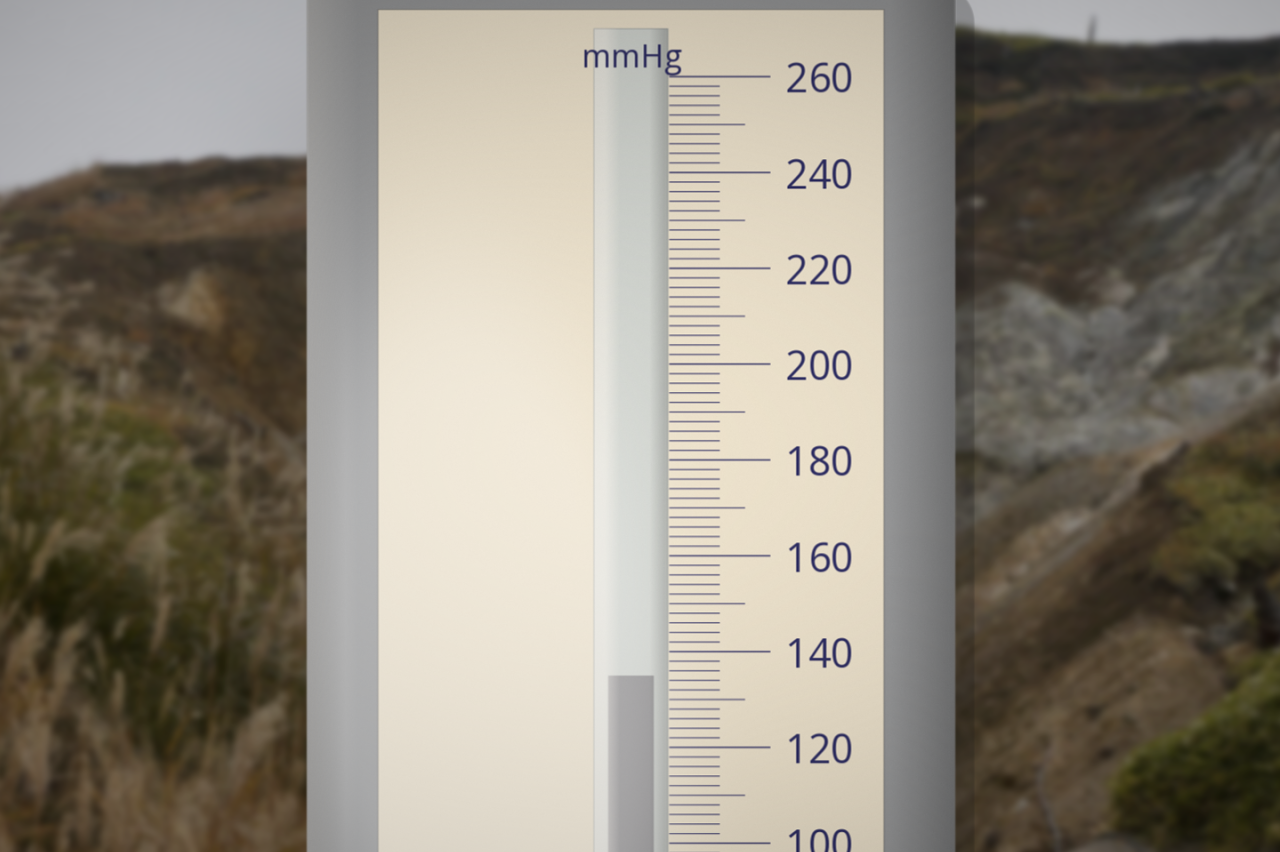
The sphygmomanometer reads 135 mmHg
